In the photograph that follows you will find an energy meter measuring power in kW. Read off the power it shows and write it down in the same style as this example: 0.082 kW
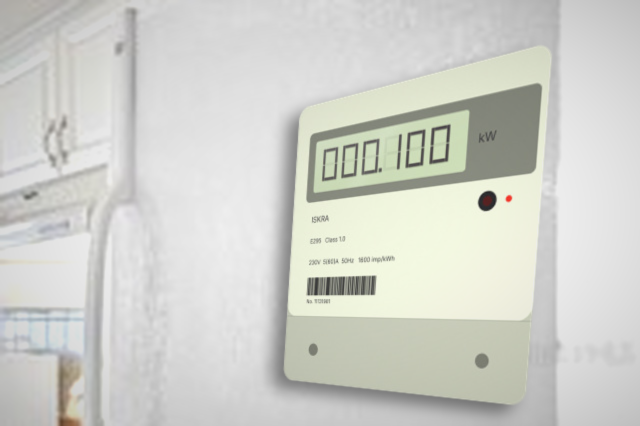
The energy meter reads 0.100 kW
